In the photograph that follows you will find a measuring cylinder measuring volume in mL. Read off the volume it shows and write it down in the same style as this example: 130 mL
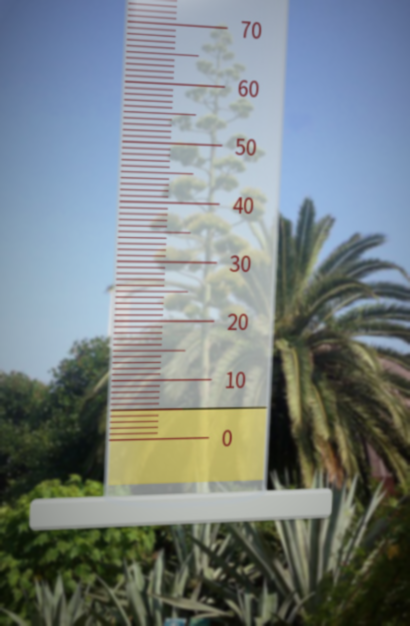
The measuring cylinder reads 5 mL
